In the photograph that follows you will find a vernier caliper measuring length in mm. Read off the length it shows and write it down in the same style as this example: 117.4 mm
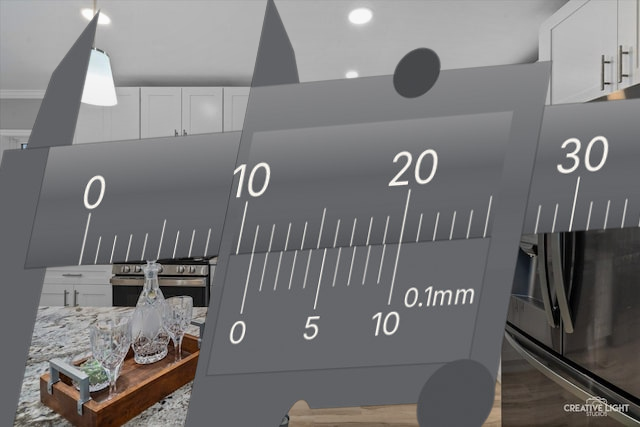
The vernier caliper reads 11.0 mm
